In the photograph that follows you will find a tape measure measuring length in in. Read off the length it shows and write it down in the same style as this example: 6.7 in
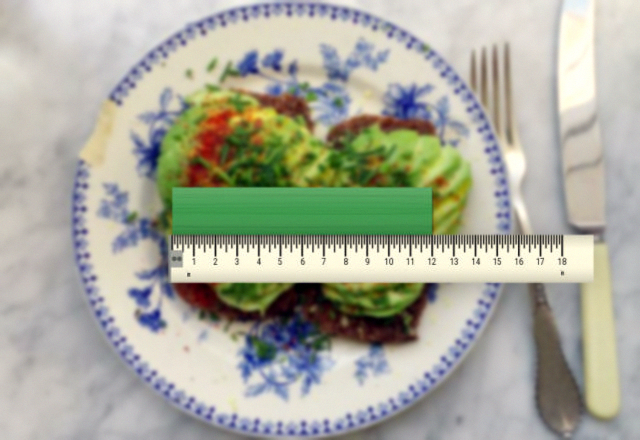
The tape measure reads 12 in
